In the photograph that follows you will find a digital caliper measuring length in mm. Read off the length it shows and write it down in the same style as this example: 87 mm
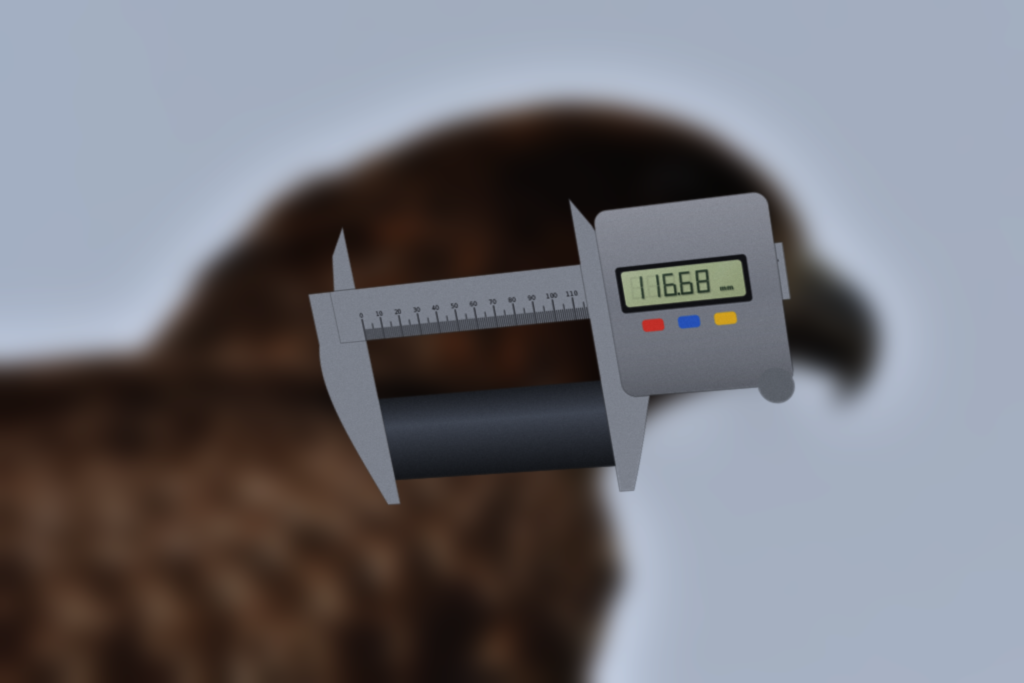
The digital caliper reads 116.68 mm
